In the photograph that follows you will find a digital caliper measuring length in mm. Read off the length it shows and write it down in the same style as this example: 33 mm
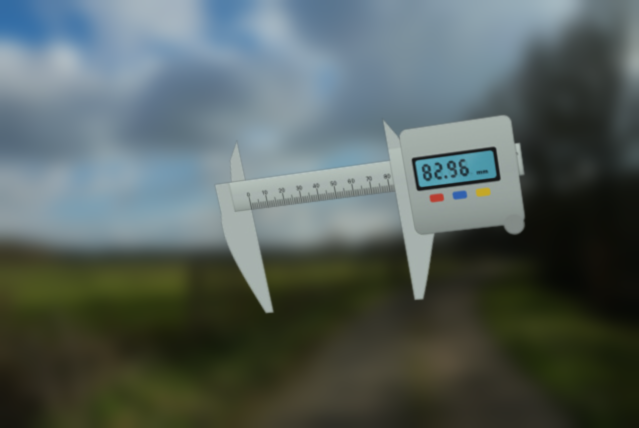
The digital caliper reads 82.96 mm
